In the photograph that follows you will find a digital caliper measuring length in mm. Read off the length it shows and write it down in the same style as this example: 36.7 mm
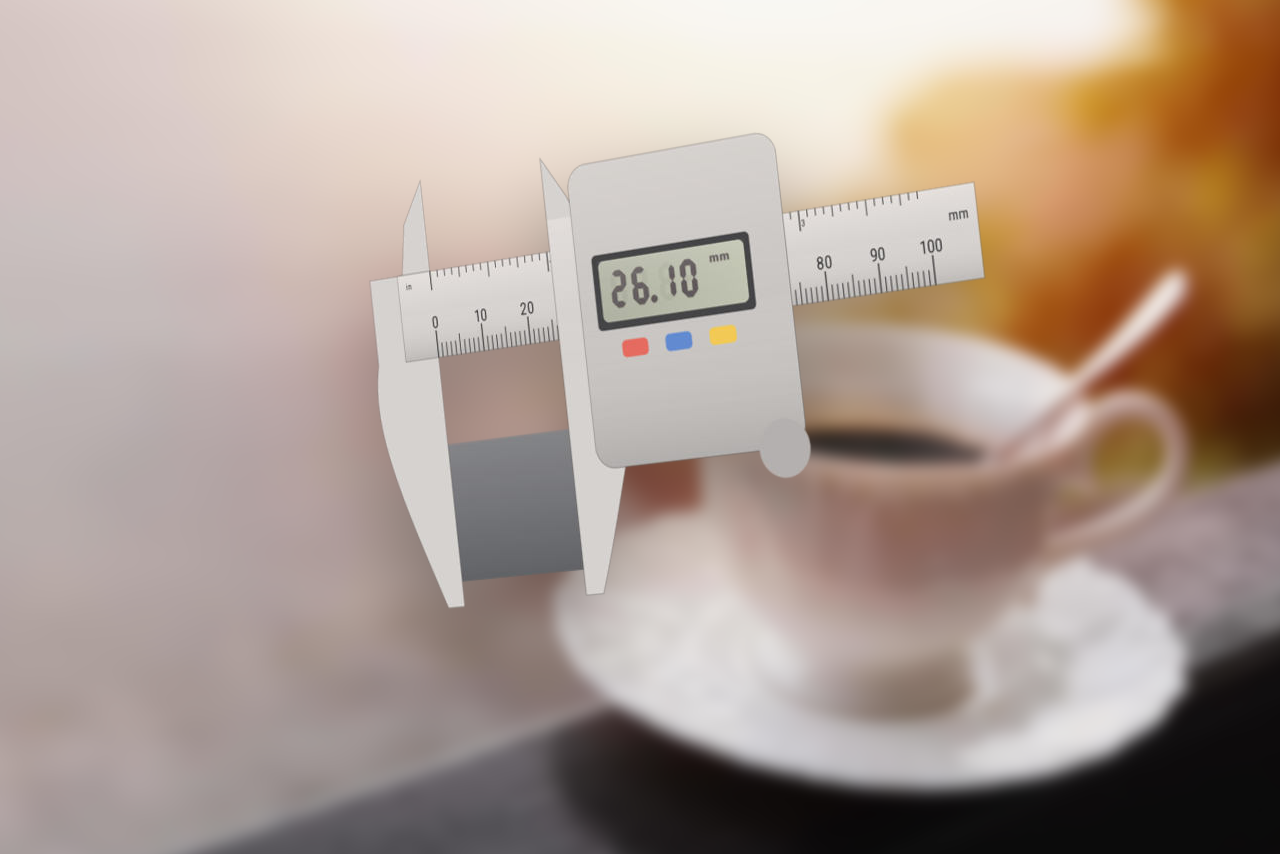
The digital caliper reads 26.10 mm
